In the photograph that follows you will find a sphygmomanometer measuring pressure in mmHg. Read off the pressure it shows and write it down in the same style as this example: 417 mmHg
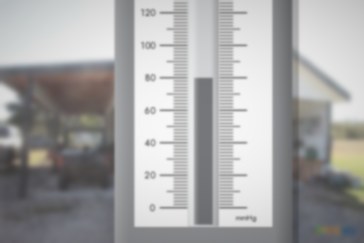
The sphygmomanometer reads 80 mmHg
